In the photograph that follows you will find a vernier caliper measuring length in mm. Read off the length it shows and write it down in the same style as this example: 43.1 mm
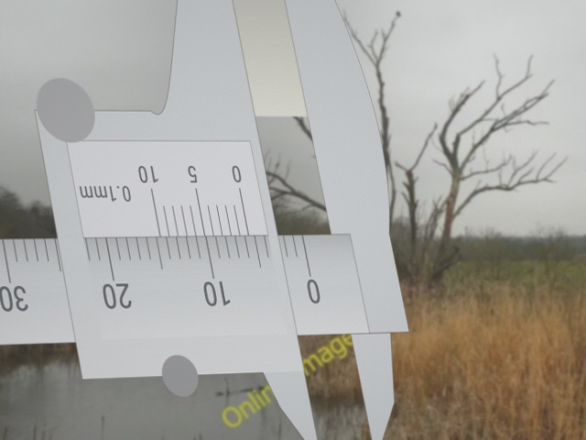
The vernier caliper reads 5.6 mm
